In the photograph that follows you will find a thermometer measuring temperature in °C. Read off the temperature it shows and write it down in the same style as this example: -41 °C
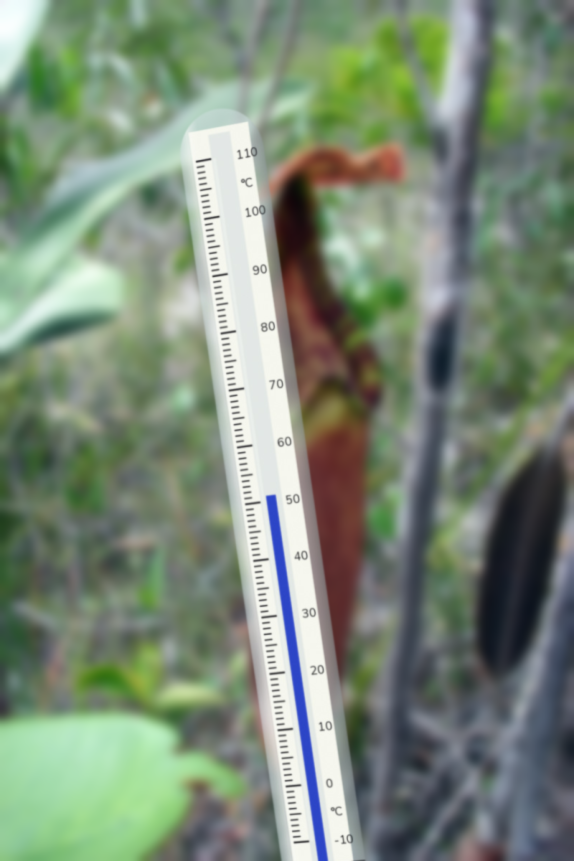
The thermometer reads 51 °C
